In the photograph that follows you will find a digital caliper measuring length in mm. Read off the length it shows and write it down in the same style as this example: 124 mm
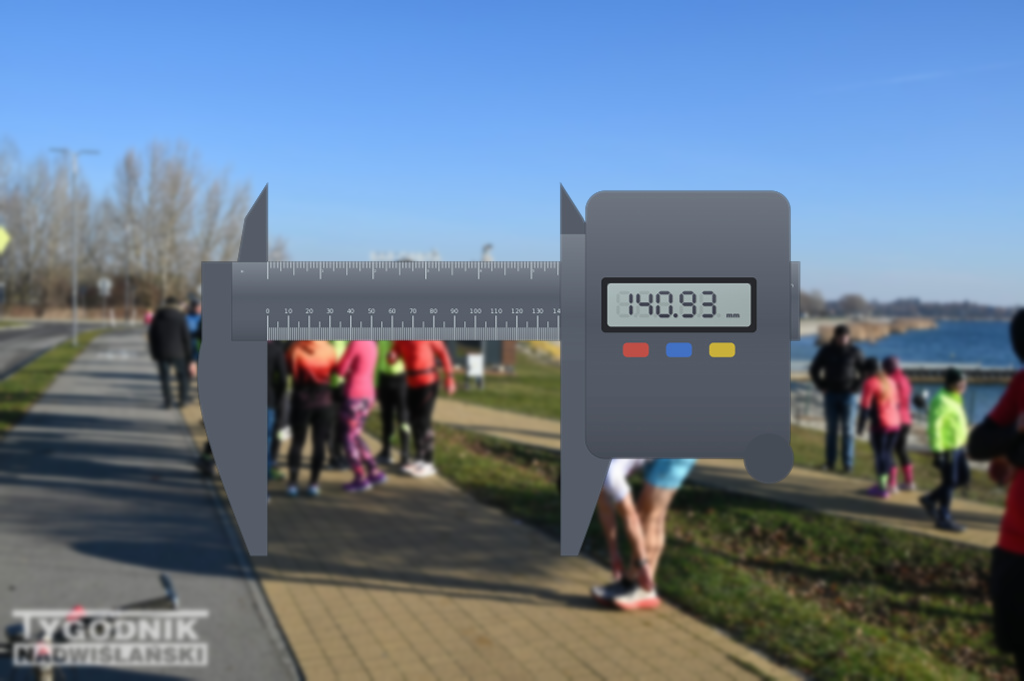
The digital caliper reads 140.93 mm
